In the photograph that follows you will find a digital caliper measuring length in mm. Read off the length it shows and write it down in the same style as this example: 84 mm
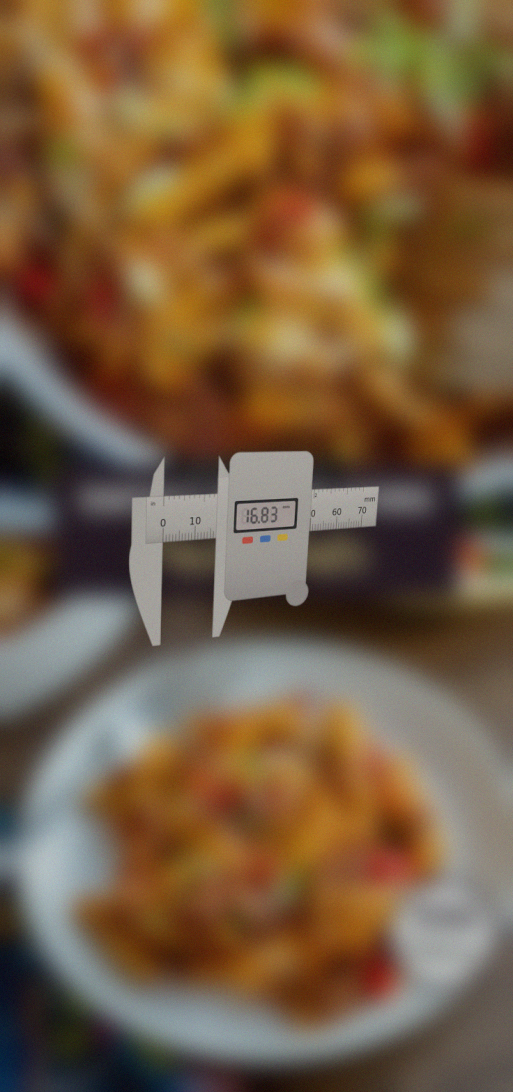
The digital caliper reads 16.83 mm
